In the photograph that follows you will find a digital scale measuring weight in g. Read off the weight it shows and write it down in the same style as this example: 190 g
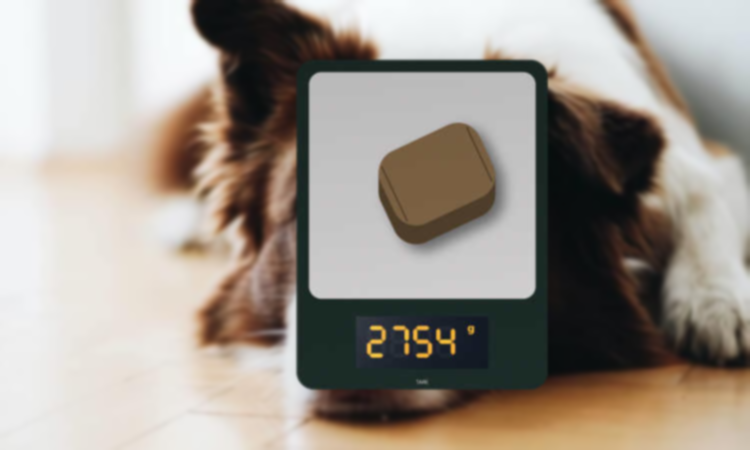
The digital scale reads 2754 g
